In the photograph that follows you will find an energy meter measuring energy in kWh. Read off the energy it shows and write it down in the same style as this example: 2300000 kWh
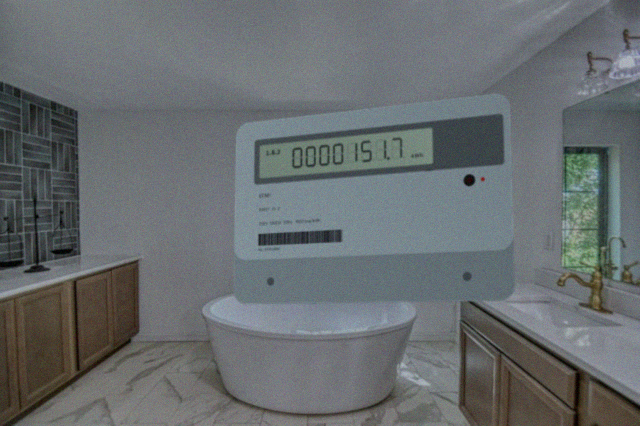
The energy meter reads 151.7 kWh
